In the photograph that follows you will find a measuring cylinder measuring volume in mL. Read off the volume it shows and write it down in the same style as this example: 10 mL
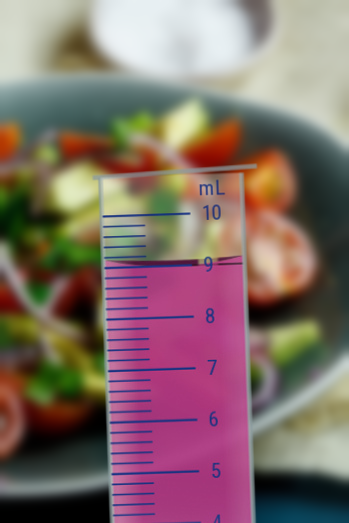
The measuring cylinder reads 9 mL
